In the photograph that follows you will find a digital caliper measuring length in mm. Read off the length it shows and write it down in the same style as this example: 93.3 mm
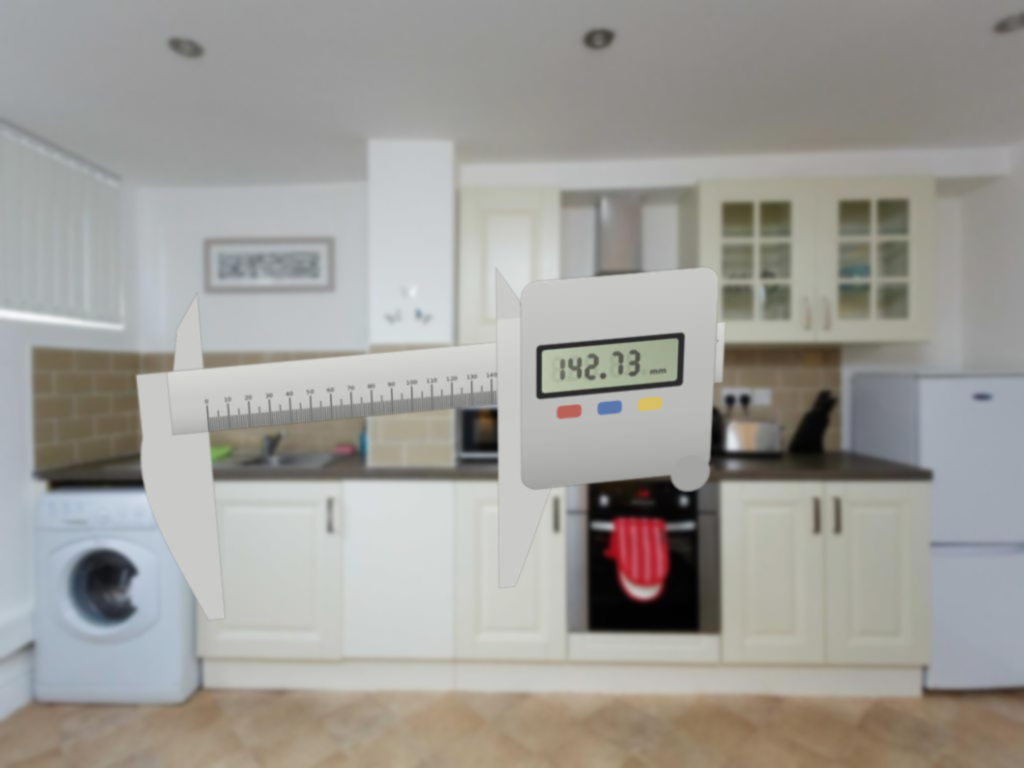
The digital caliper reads 142.73 mm
